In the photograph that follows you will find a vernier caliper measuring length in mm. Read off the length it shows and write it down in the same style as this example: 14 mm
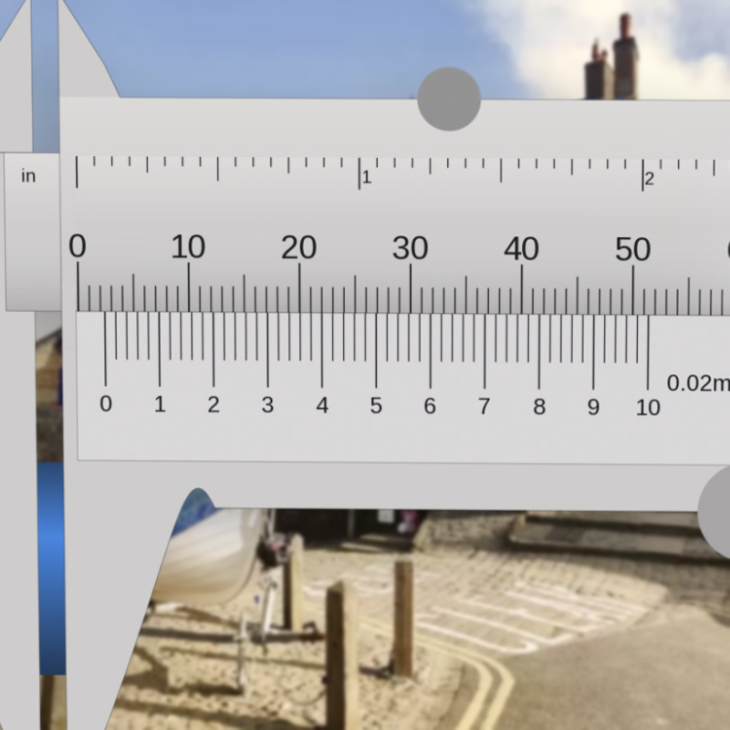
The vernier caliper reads 2.4 mm
